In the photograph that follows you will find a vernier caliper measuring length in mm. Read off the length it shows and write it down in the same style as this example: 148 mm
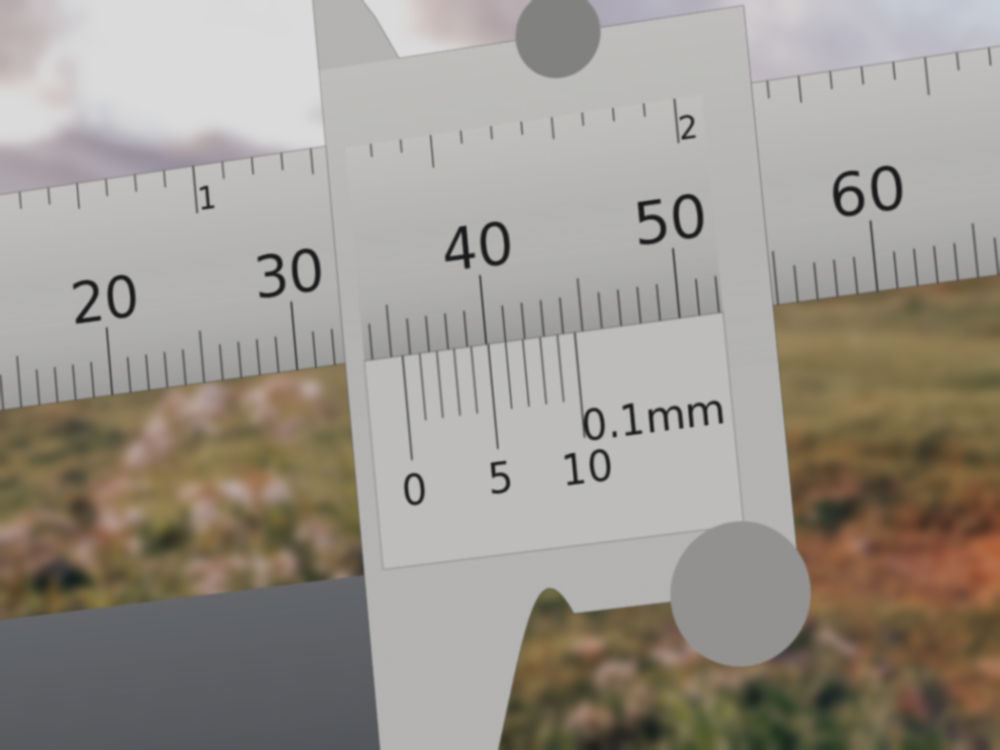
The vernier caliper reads 35.6 mm
